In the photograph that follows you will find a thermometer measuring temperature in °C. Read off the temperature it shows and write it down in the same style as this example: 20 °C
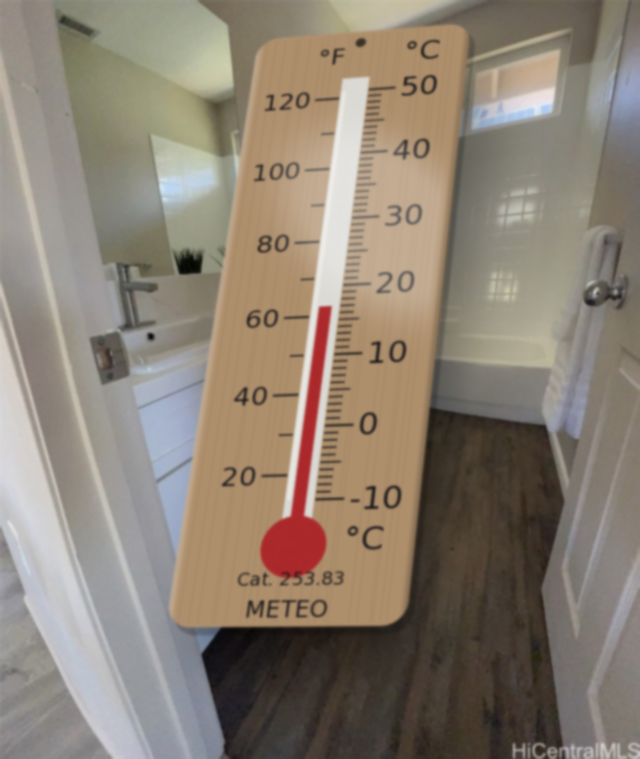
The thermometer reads 17 °C
